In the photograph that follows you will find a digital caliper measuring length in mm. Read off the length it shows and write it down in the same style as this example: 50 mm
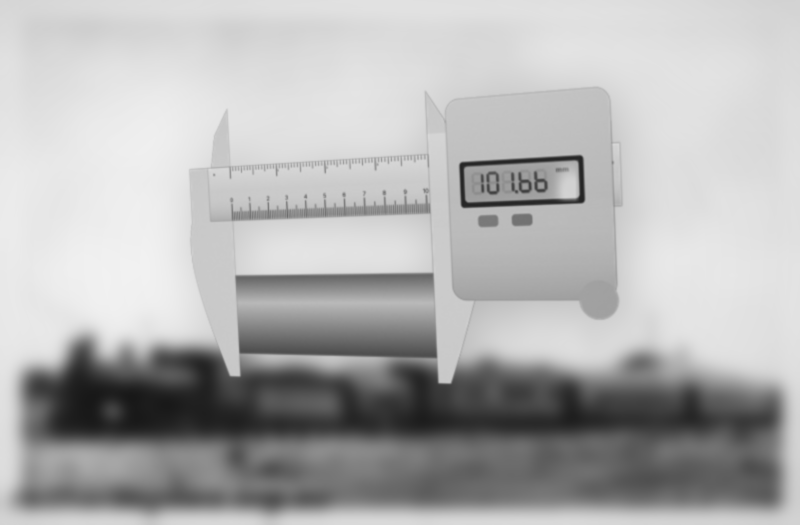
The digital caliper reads 101.66 mm
